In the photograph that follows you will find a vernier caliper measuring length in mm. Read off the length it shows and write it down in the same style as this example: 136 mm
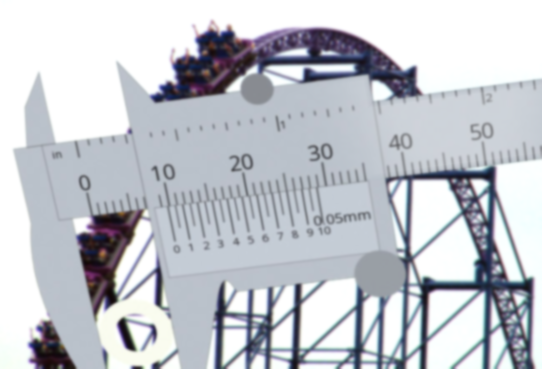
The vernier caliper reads 9.8 mm
